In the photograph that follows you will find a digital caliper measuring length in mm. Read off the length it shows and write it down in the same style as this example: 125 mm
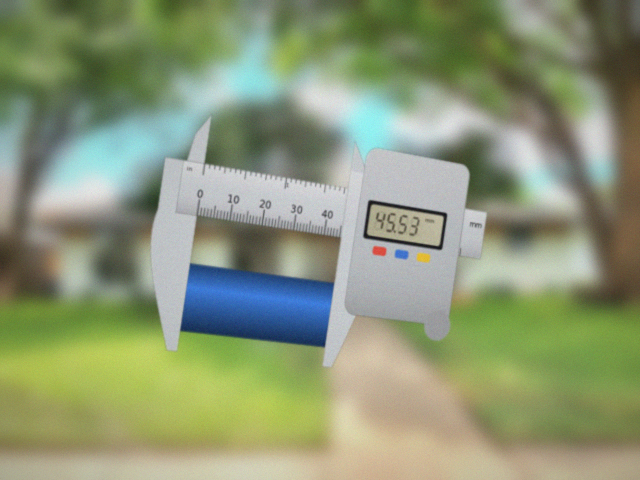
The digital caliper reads 45.53 mm
